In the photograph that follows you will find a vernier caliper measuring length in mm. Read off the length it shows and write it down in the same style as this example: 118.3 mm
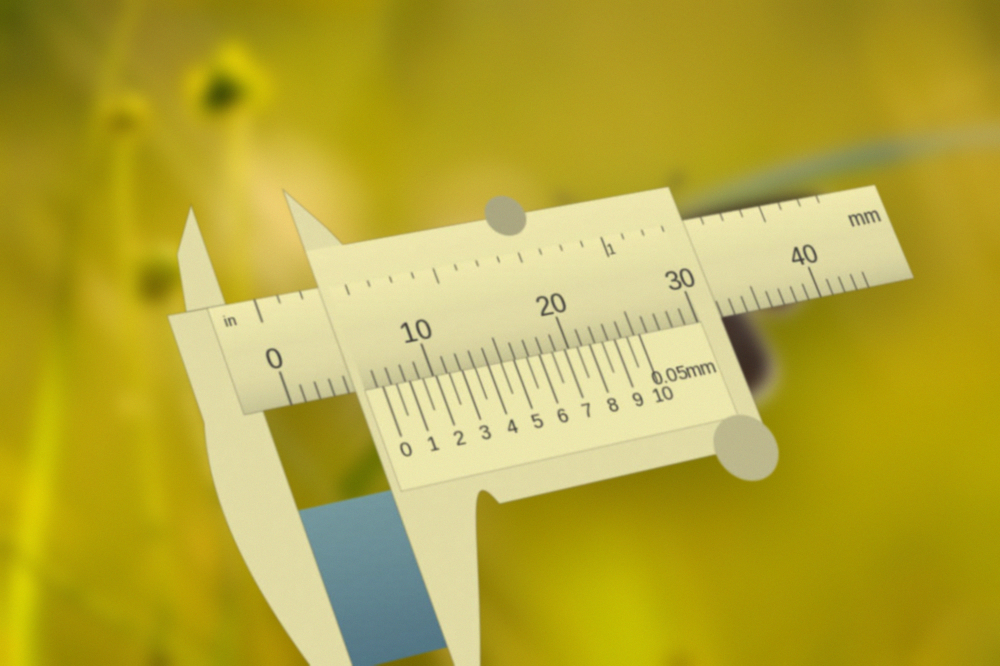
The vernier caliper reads 6.4 mm
